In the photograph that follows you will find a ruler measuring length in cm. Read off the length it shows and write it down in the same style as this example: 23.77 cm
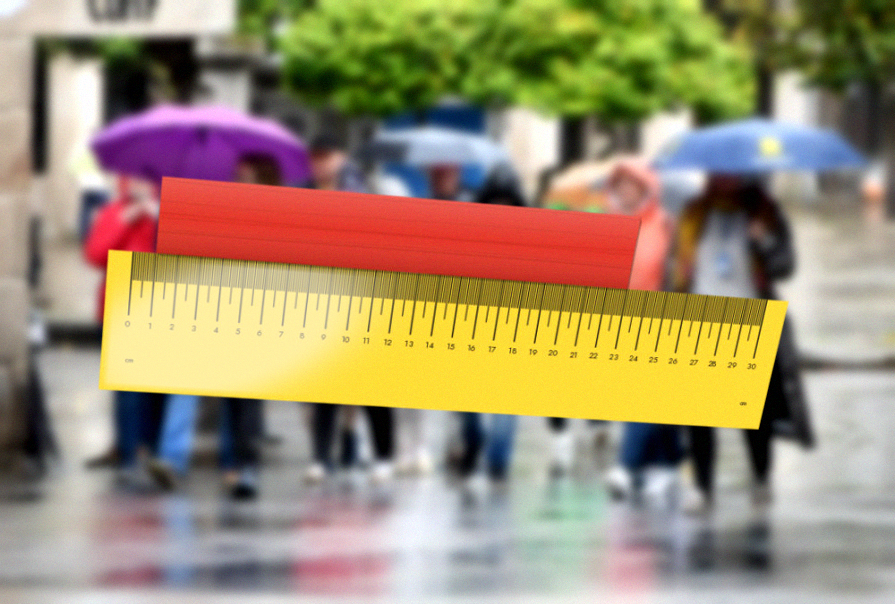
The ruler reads 22 cm
